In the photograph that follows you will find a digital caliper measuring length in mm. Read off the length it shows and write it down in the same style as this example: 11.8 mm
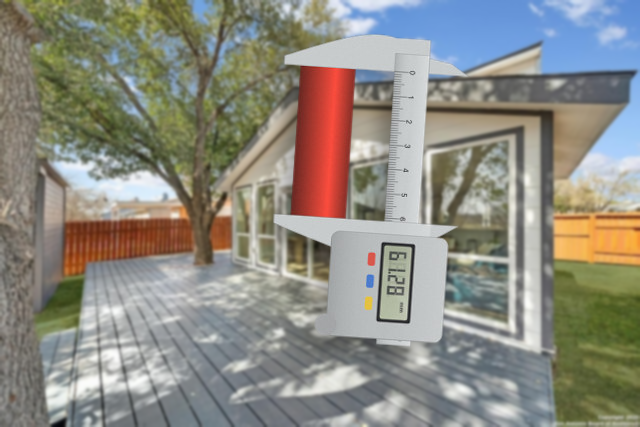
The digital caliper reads 61.28 mm
